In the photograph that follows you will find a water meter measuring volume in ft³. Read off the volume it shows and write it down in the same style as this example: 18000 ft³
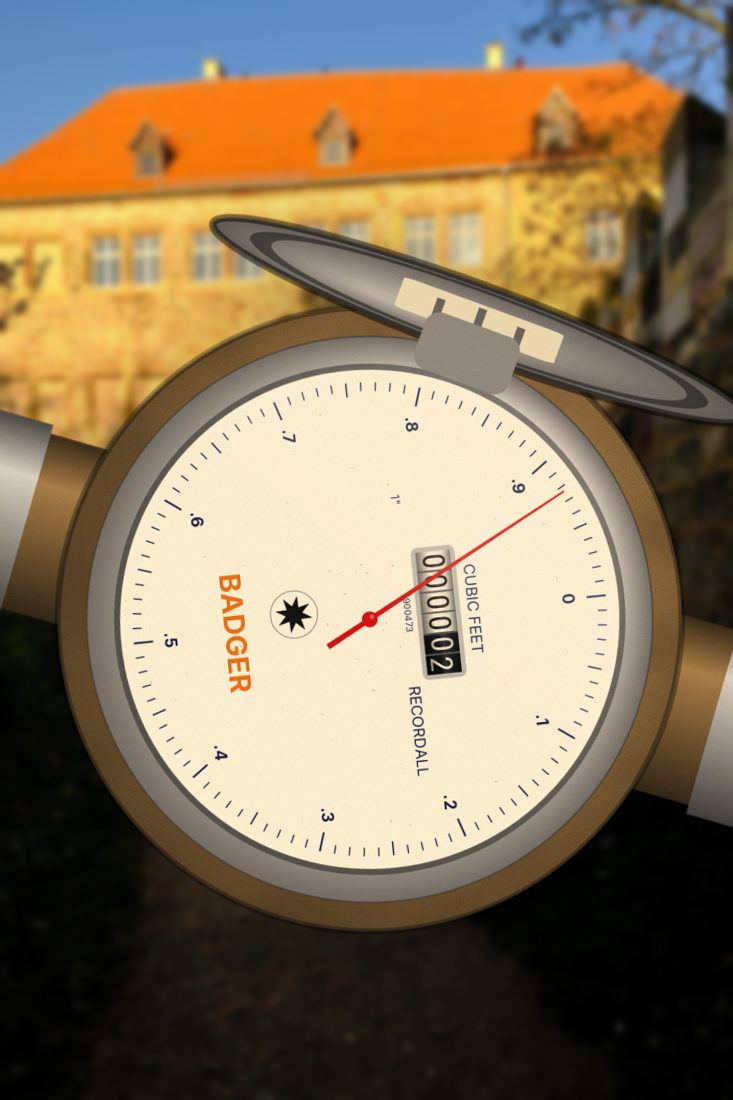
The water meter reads 1.92 ft³
